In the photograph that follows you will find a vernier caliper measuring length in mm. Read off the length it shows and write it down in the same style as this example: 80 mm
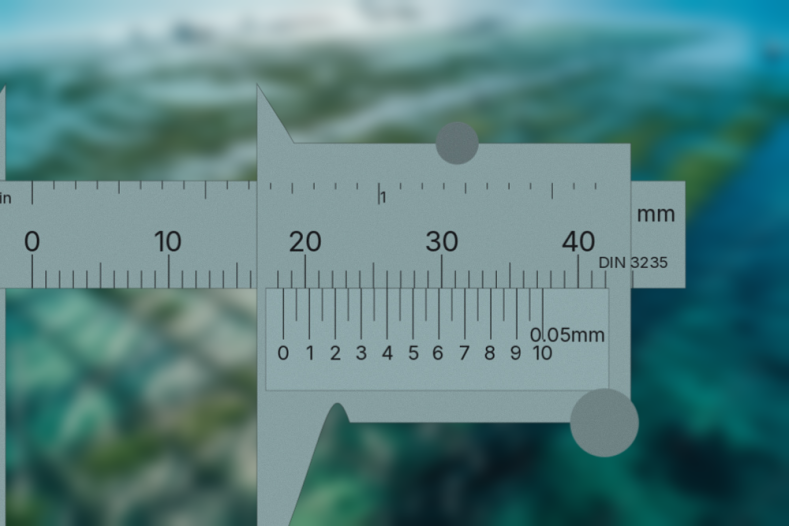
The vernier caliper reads 18.4 mm
